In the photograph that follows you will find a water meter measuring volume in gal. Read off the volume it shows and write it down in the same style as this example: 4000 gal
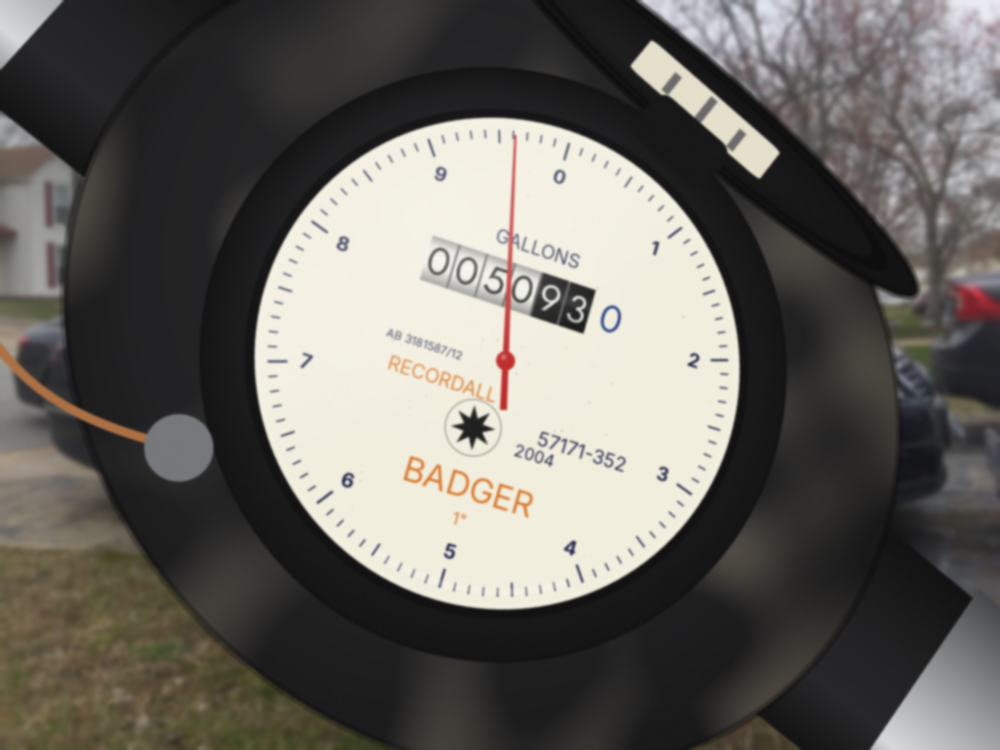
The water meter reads 50929.6 gal
